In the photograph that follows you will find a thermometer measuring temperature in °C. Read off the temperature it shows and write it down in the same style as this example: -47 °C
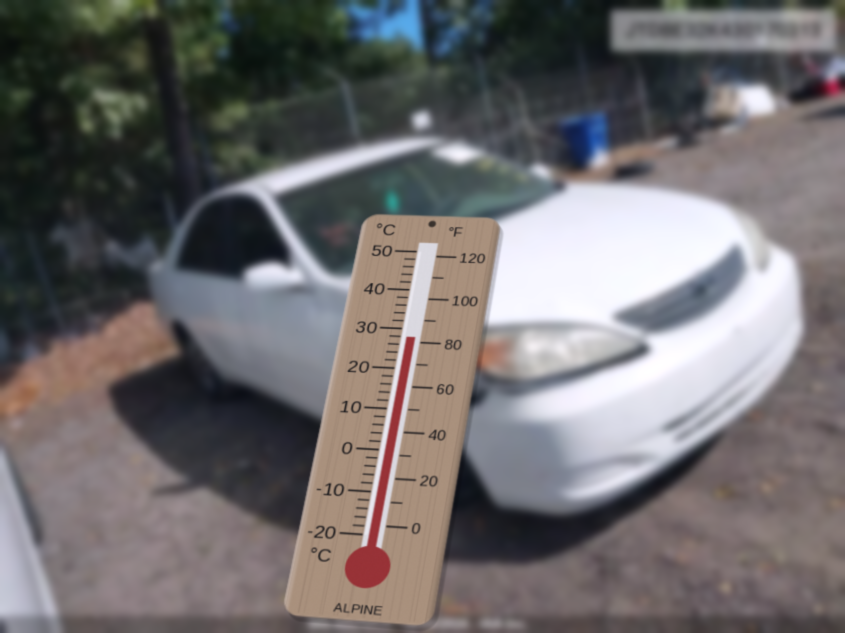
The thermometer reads 28 °C
